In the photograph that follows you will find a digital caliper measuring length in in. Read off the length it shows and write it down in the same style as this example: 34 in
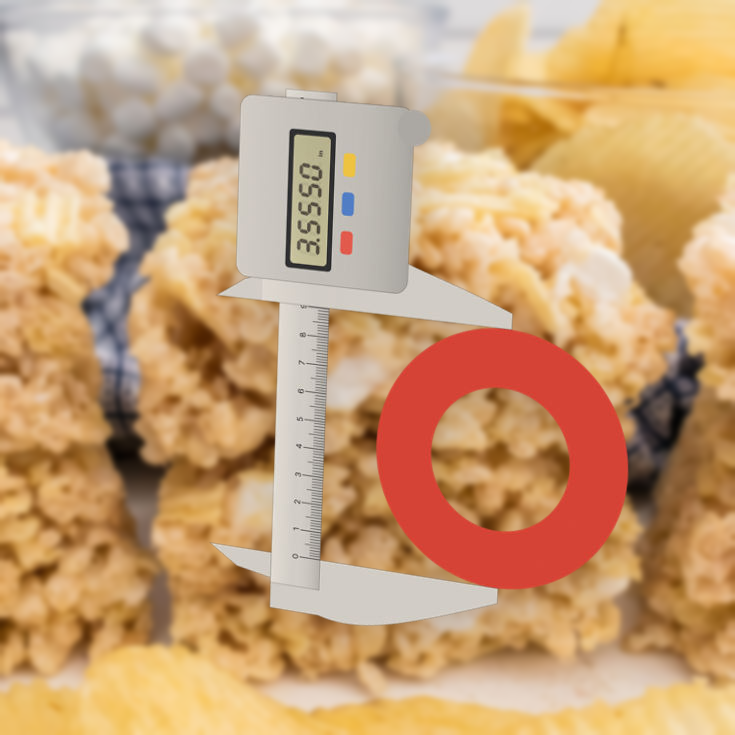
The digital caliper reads 3.5550 in
